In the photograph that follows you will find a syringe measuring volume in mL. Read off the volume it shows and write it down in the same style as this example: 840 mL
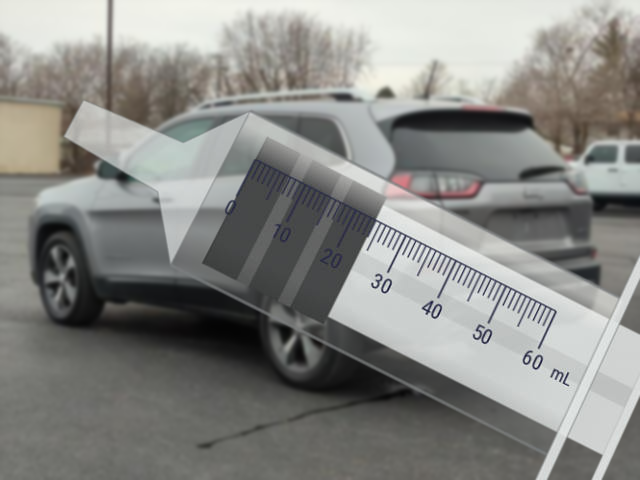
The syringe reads 0 mL
